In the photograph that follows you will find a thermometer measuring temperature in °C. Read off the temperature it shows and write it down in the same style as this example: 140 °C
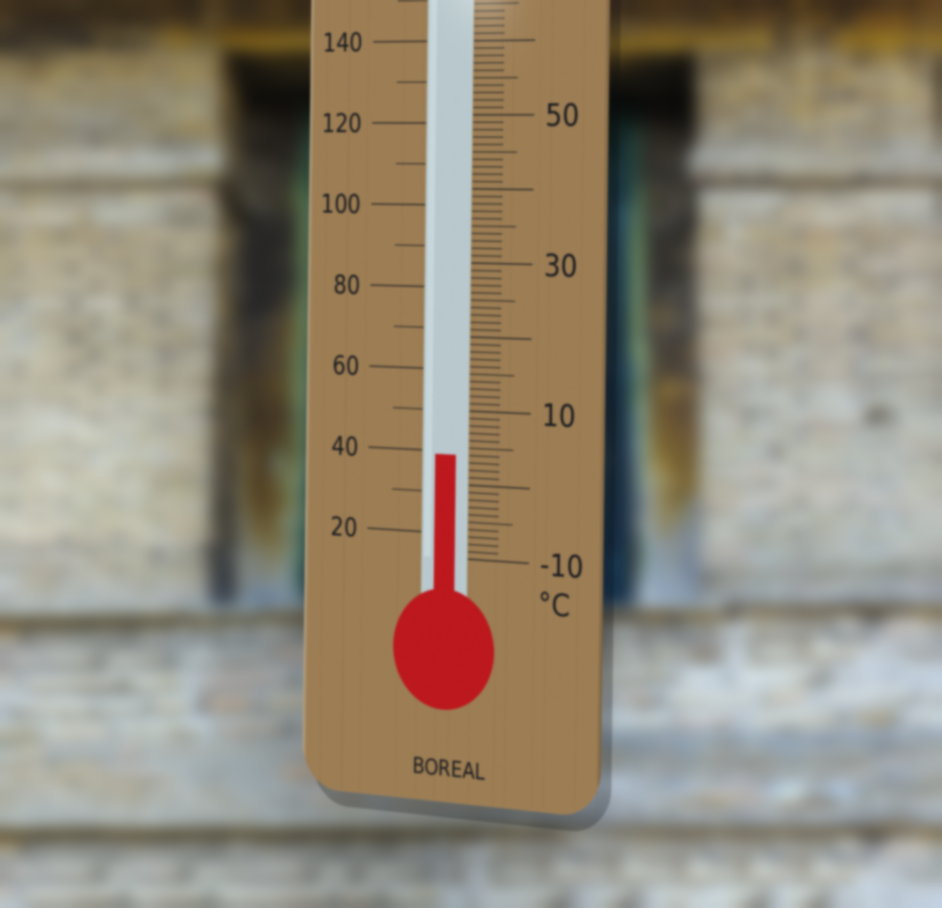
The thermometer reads 4 °C
